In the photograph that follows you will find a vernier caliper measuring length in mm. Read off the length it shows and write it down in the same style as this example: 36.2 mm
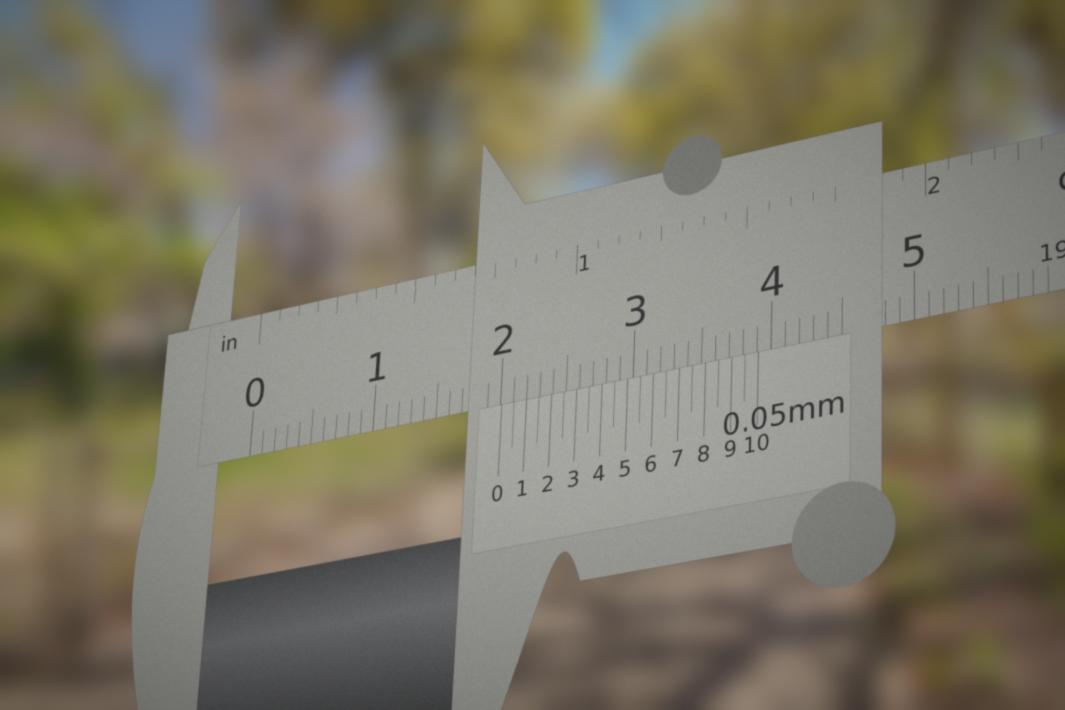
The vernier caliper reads 20.1 mm
